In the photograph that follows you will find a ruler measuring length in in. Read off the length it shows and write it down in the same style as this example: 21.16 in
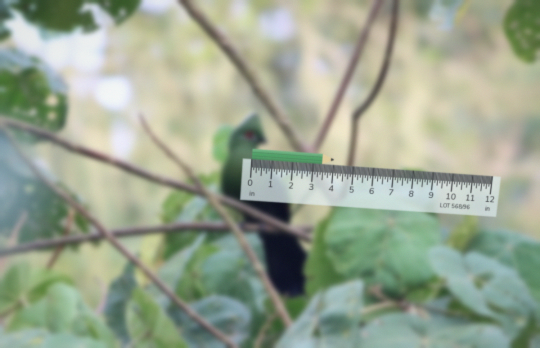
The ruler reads 4 in
